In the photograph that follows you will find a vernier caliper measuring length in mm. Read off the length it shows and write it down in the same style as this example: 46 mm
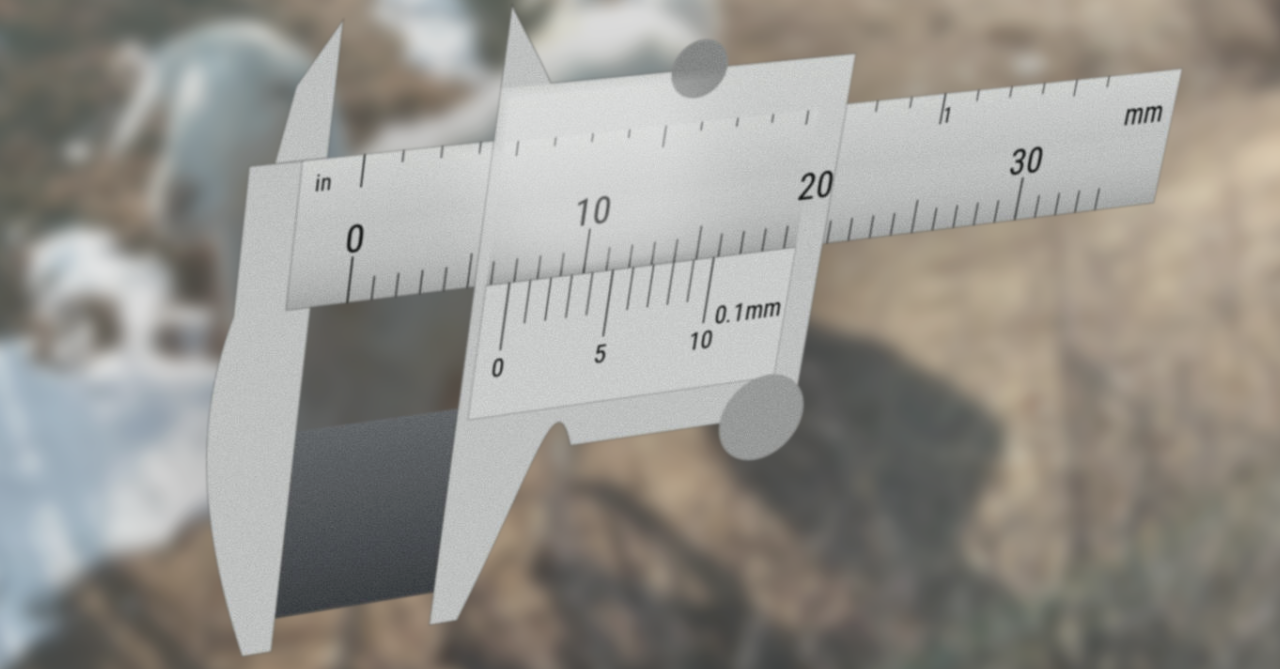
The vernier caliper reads 6.8 mm
